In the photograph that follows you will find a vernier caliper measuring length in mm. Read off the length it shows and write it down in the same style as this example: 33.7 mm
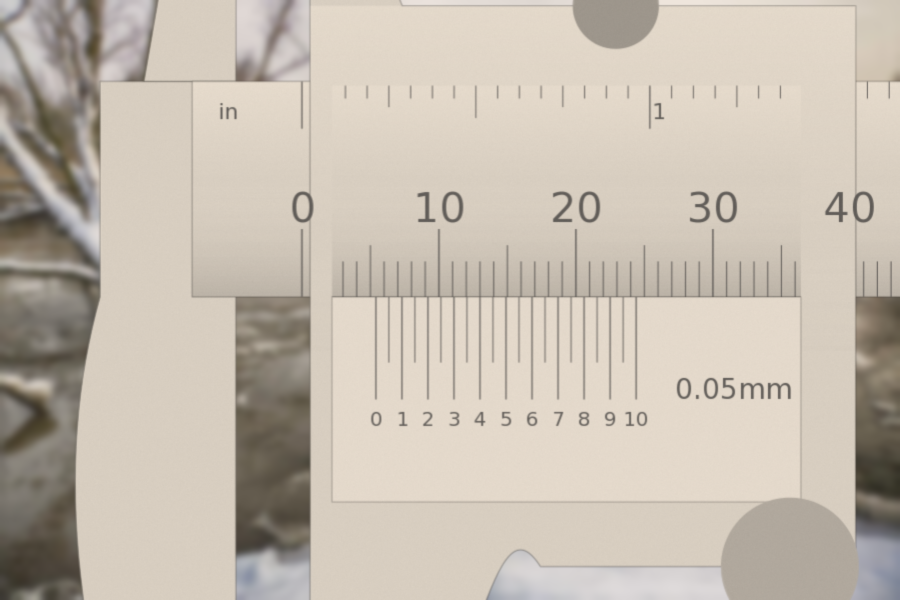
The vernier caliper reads 5.4 mm
